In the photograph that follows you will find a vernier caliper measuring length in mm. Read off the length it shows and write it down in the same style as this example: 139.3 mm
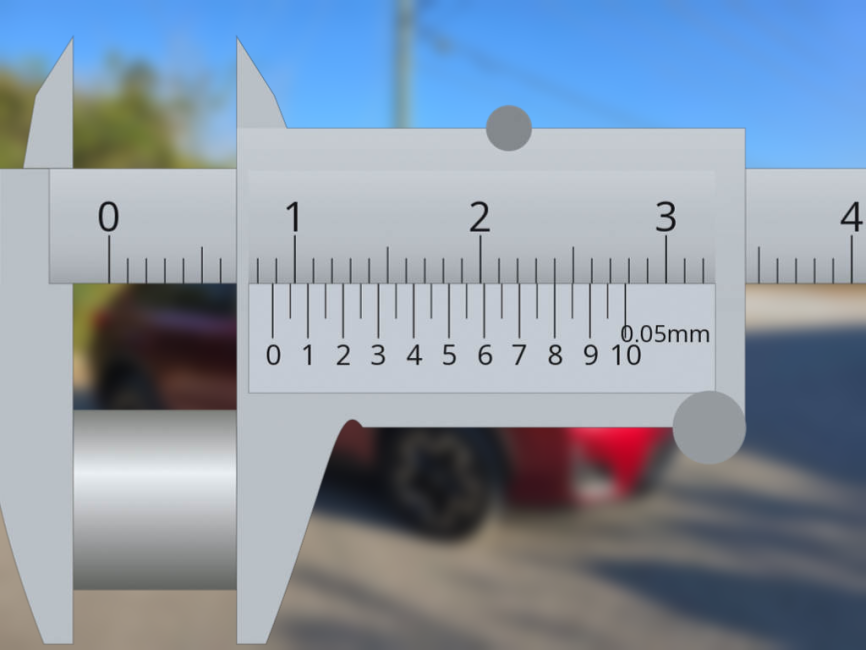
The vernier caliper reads 8.8 mm
